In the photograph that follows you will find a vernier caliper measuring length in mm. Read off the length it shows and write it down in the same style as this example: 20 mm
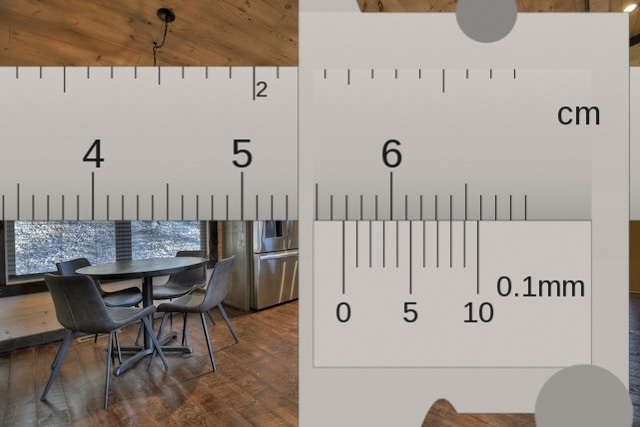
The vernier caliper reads 56.8 mm
